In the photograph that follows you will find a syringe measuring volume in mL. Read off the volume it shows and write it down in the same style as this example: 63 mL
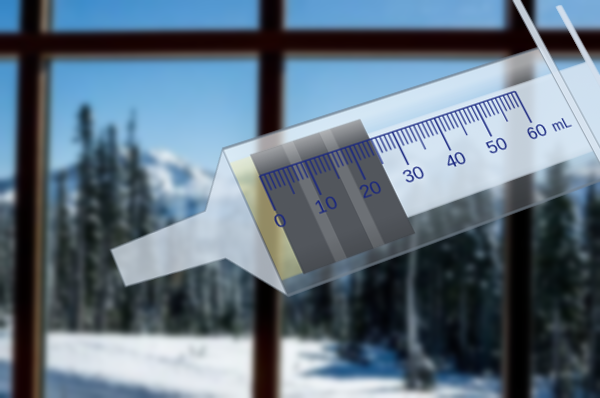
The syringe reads 0 mL
